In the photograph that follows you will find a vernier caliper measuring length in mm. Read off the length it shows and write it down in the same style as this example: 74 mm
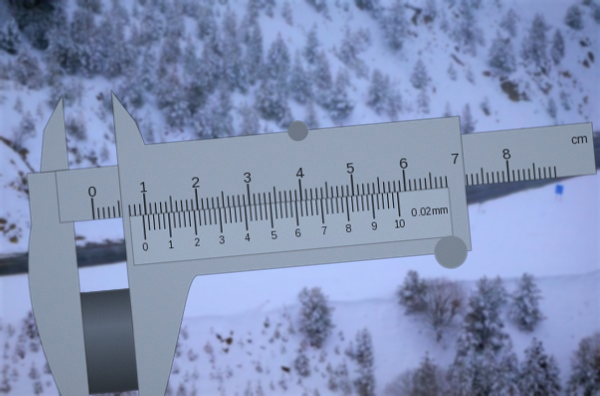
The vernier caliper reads 9.5 mm
